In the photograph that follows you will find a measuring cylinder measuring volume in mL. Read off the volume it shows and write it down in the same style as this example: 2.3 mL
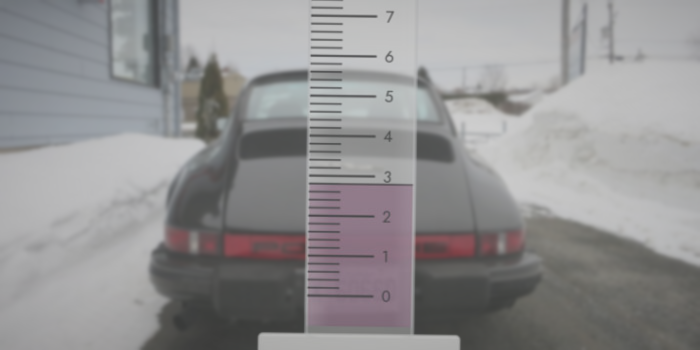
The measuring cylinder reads 2.8 mL
